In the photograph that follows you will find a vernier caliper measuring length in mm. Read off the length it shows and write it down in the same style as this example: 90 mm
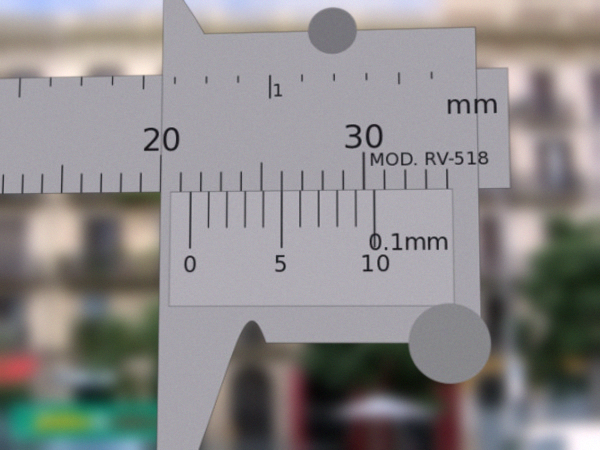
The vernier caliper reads 21.5 mm
